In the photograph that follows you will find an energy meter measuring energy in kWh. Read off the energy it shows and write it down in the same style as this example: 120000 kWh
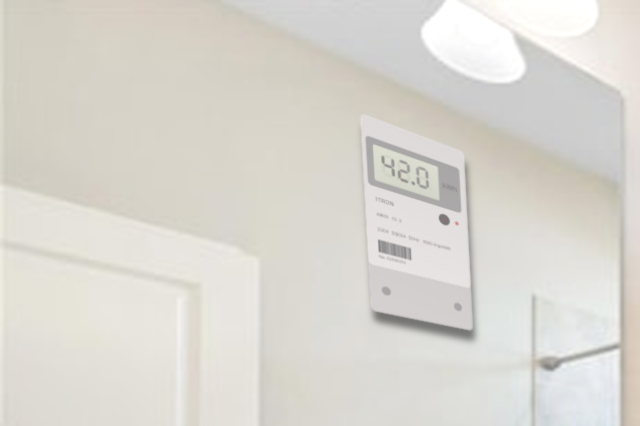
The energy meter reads 42.0 kWh
